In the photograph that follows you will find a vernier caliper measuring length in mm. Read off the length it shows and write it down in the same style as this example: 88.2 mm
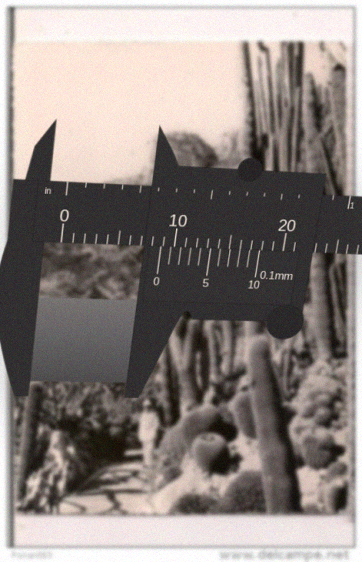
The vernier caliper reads 8.8 mm
